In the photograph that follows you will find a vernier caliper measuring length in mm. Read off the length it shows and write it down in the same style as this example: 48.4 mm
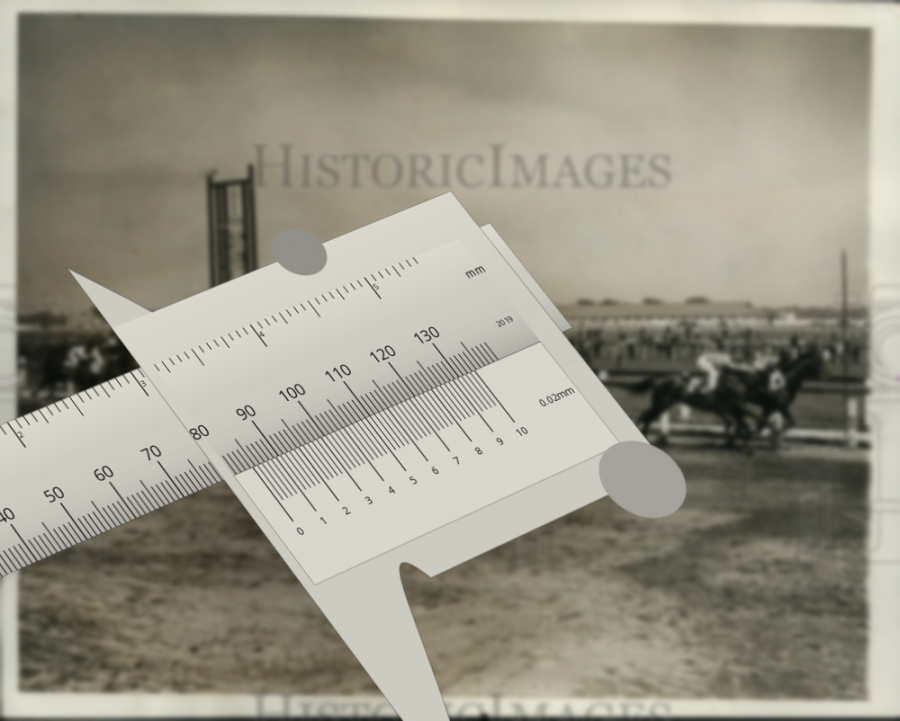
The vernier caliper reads 84.5 mm
